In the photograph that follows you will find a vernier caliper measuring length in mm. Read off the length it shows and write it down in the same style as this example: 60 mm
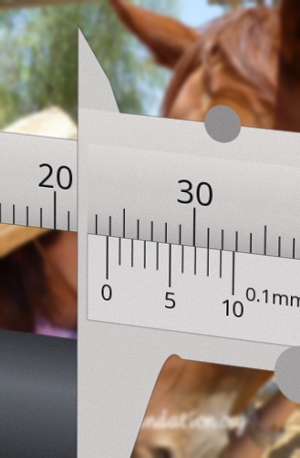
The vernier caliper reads 23.8 mm
